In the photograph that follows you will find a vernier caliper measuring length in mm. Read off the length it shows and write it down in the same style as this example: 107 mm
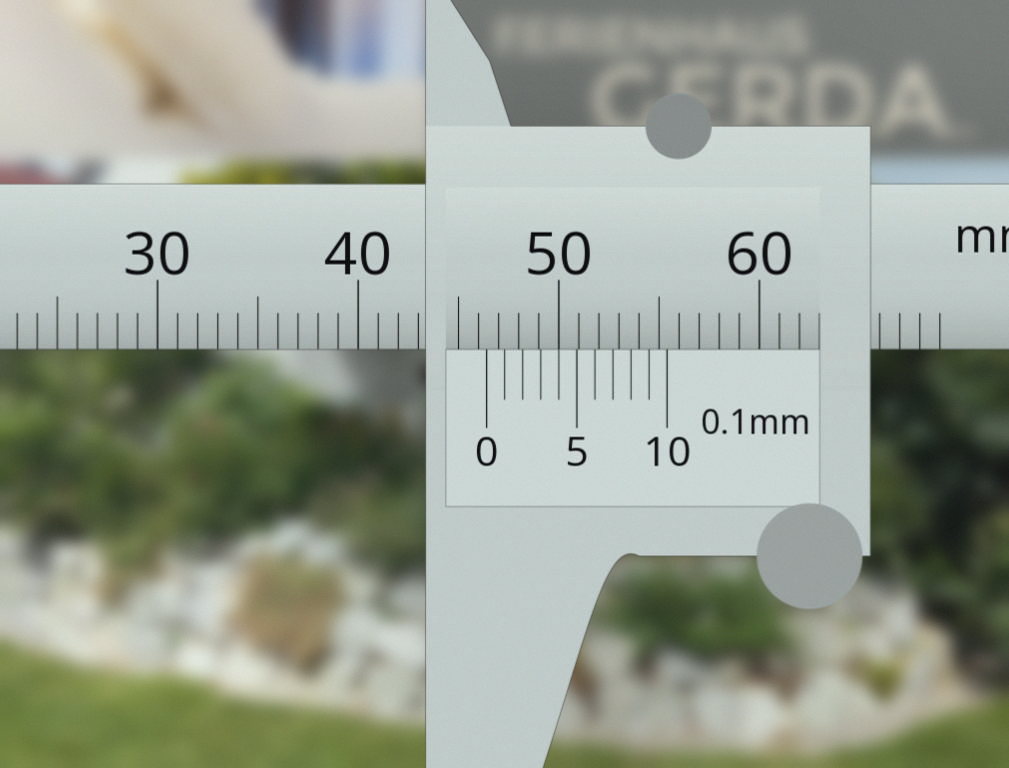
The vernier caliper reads 46.4 mm
